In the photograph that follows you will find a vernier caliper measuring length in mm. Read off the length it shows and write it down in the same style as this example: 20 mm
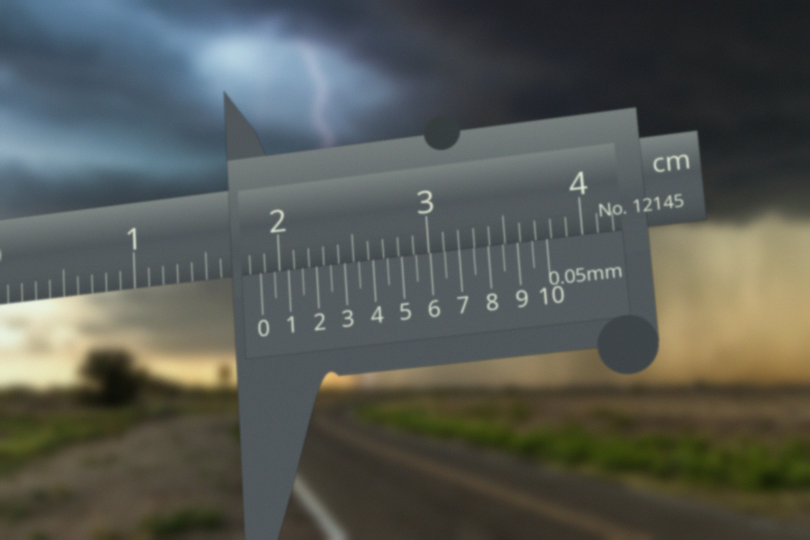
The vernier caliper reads 18.7 mm
